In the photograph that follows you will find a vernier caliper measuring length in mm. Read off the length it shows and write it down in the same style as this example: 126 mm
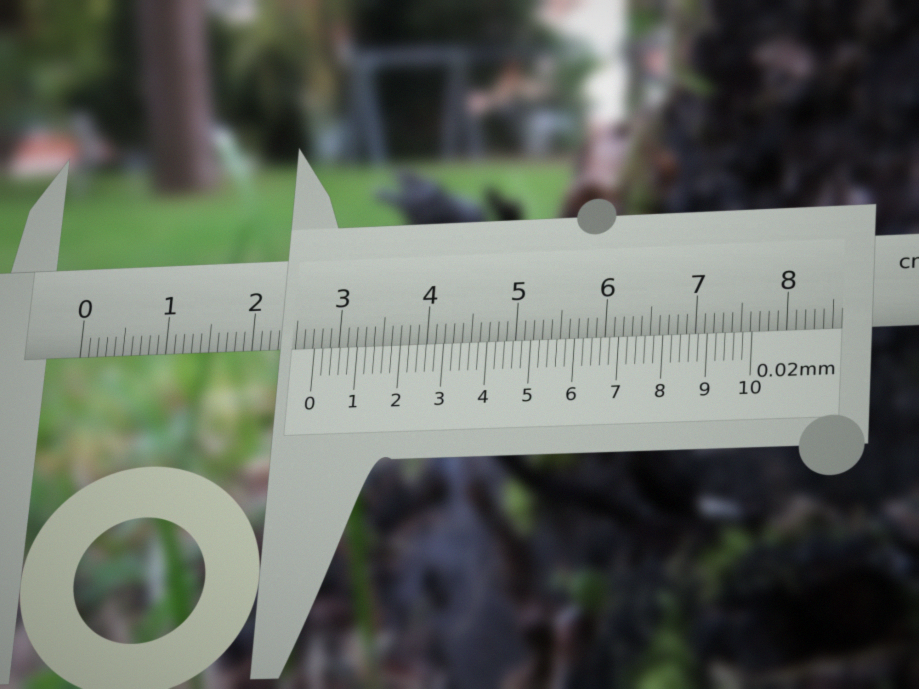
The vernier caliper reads 27.2 mm
